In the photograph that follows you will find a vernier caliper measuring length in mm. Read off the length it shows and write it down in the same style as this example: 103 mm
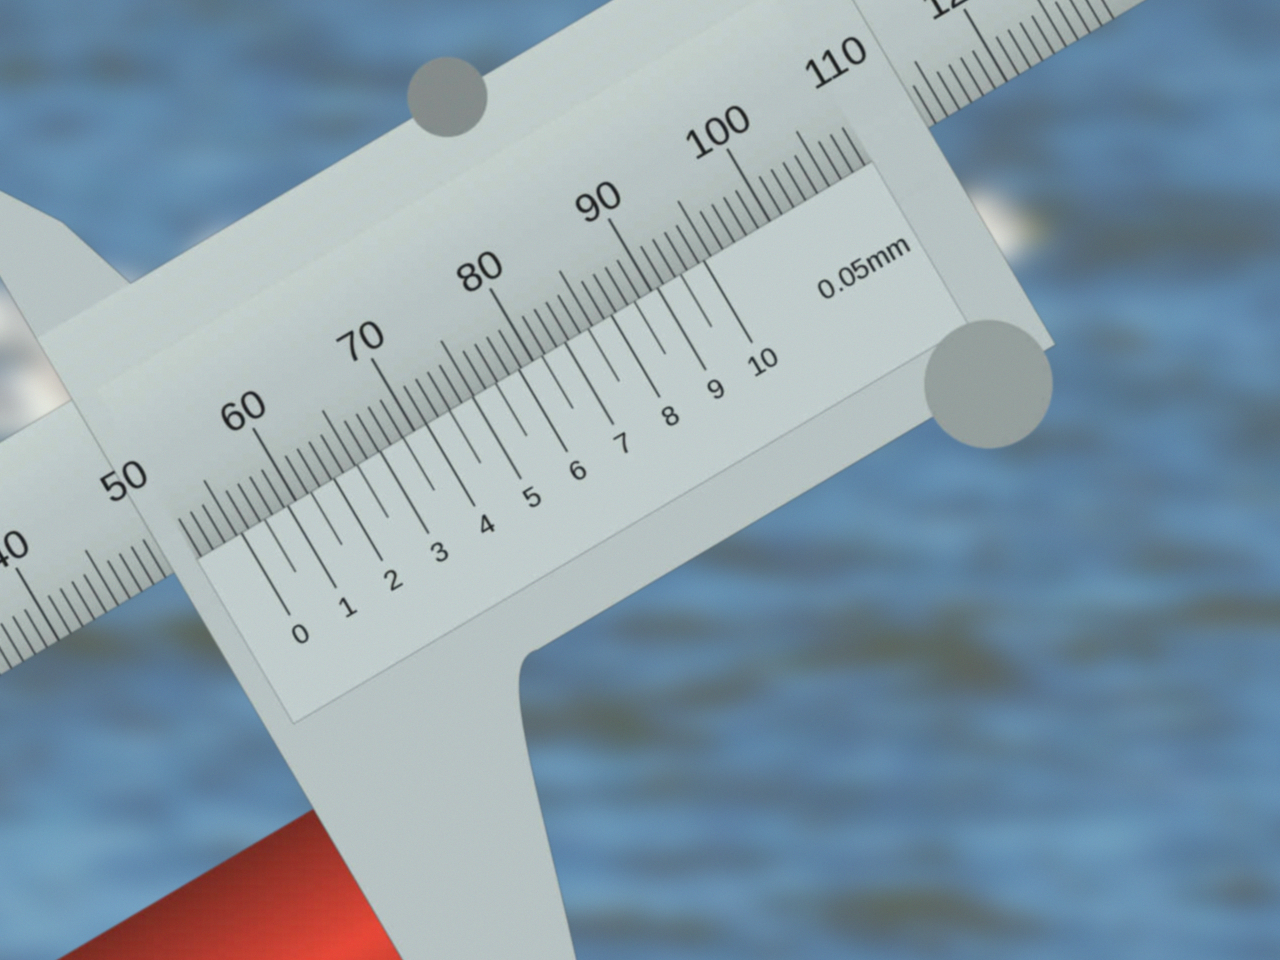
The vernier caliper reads 55.4 mm
